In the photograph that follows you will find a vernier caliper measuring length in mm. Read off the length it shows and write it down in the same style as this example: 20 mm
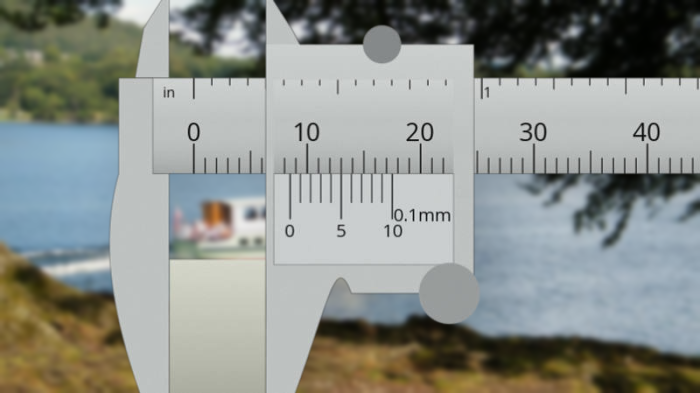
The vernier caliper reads 8.5 mm
